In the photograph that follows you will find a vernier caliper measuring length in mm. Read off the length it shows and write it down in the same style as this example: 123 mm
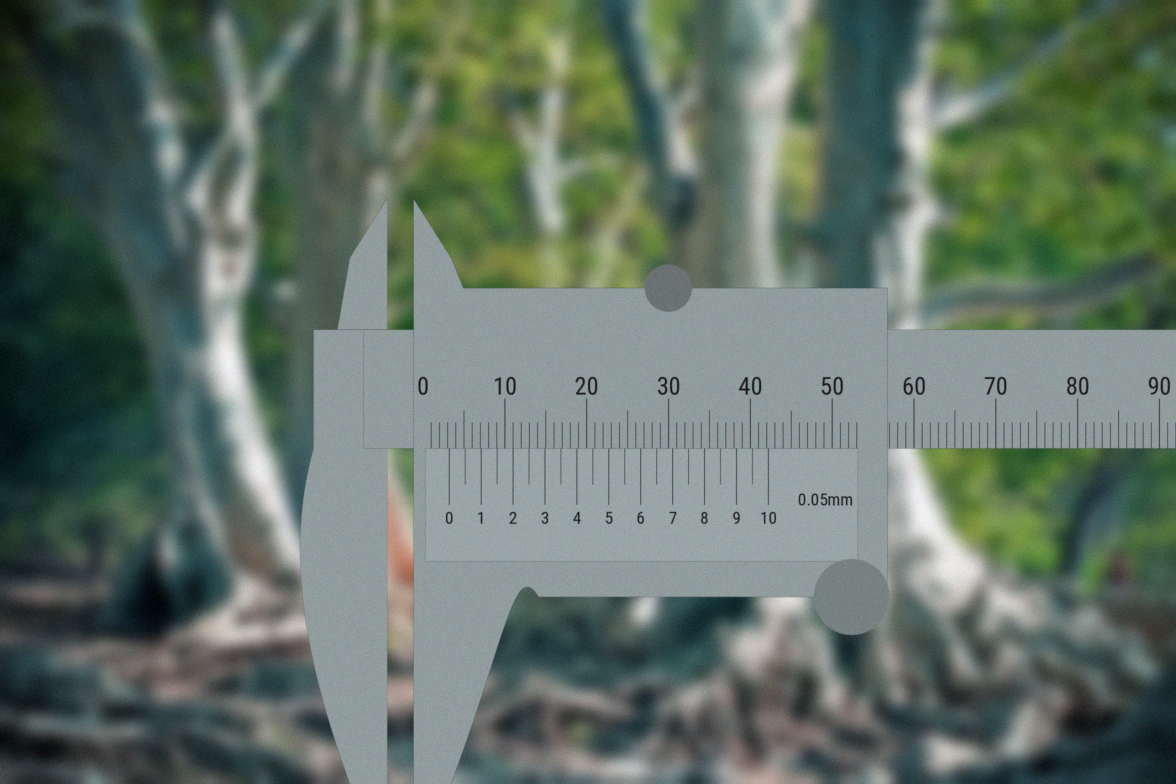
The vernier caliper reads 3.2 mm
